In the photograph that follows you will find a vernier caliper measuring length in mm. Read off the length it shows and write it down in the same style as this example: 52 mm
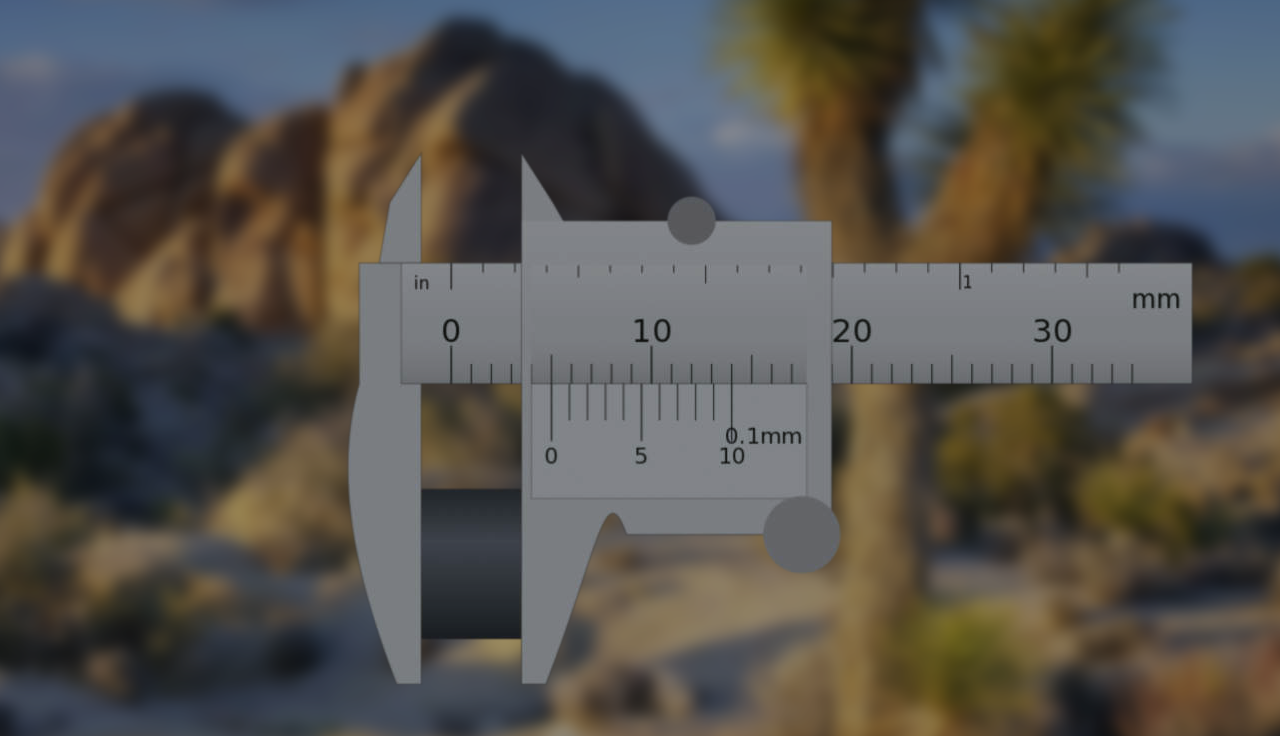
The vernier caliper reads 5.0 mm
